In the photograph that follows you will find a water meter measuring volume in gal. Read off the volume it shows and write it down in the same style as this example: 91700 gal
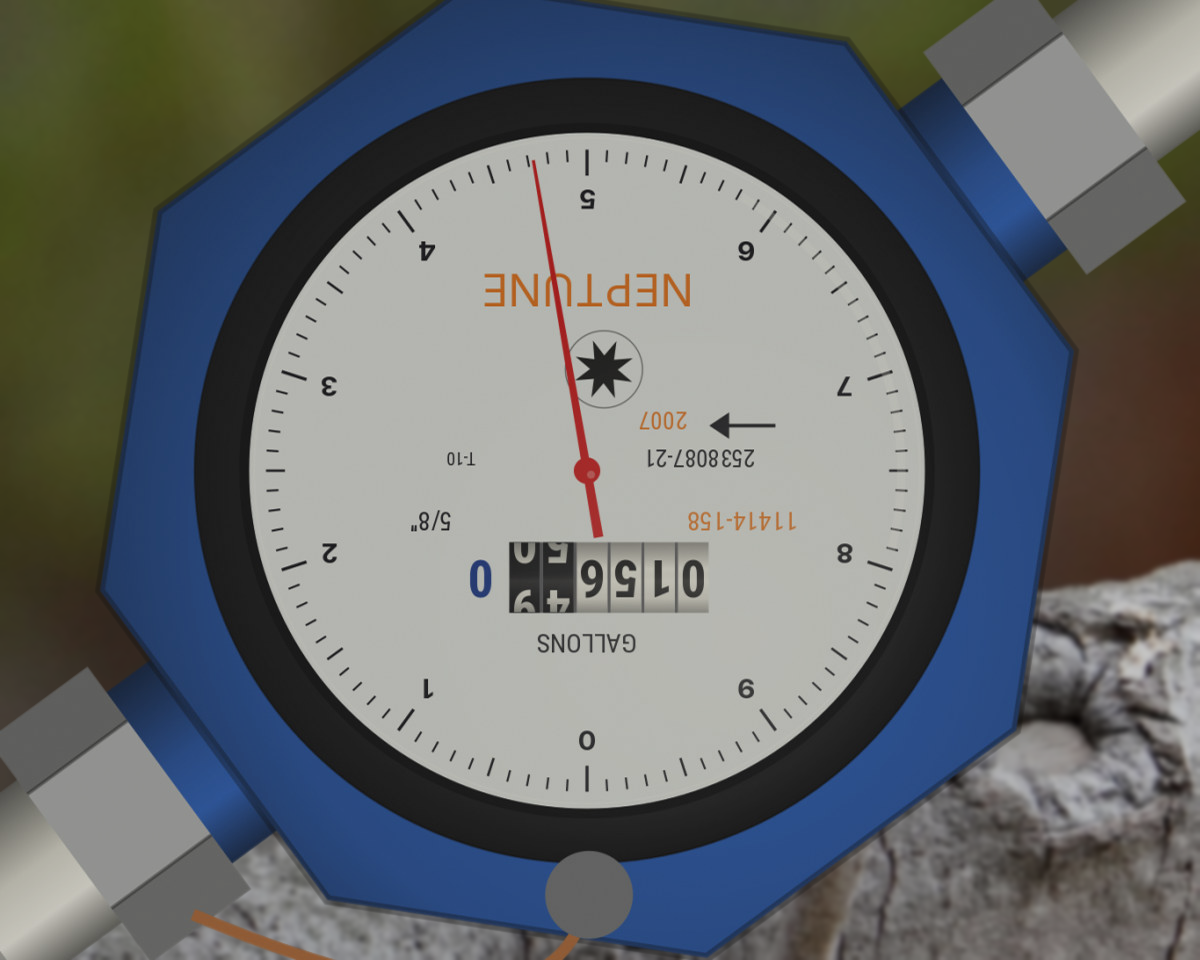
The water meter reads 156494.7 gal
